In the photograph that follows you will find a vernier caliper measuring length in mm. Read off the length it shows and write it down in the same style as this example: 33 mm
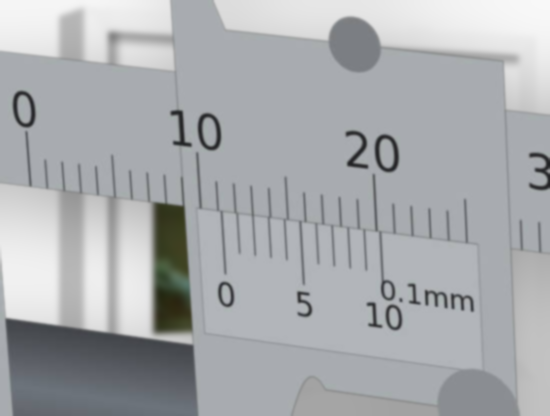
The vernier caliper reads 11.2 mm
